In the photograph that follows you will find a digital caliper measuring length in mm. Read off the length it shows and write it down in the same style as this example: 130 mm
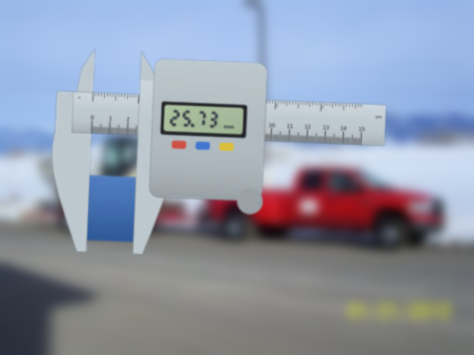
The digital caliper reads 25.73 mm
